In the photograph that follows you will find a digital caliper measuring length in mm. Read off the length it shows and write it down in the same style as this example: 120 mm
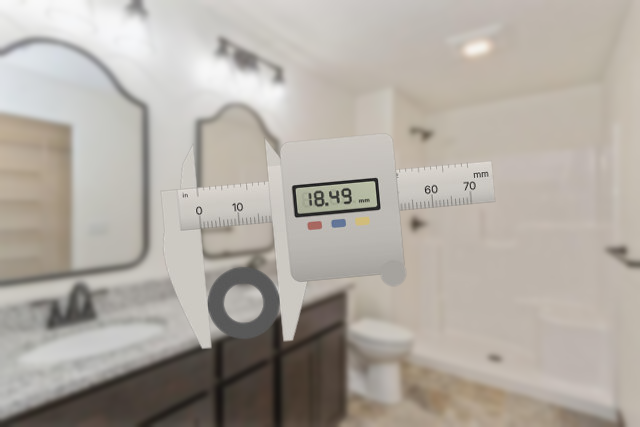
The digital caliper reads 18.49 mm
